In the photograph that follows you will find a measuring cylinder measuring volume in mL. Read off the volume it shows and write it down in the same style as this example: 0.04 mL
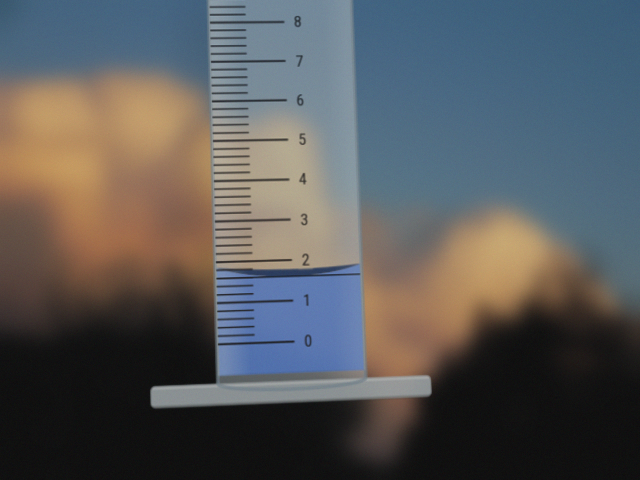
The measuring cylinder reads 1.6 mL
